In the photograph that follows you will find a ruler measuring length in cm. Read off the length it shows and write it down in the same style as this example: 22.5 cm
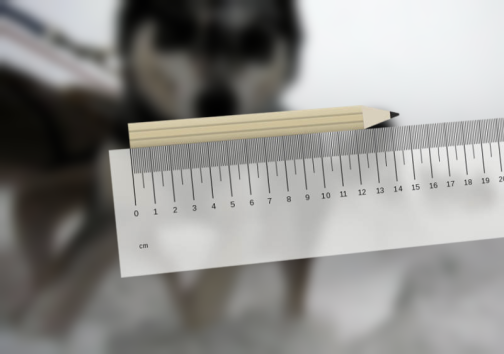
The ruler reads 14.5 cm
